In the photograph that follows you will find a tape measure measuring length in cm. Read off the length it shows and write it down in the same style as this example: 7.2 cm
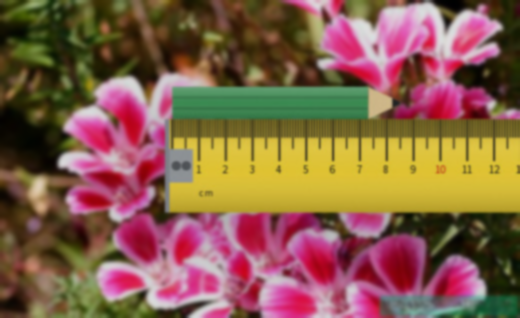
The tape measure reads 8.5 cm
